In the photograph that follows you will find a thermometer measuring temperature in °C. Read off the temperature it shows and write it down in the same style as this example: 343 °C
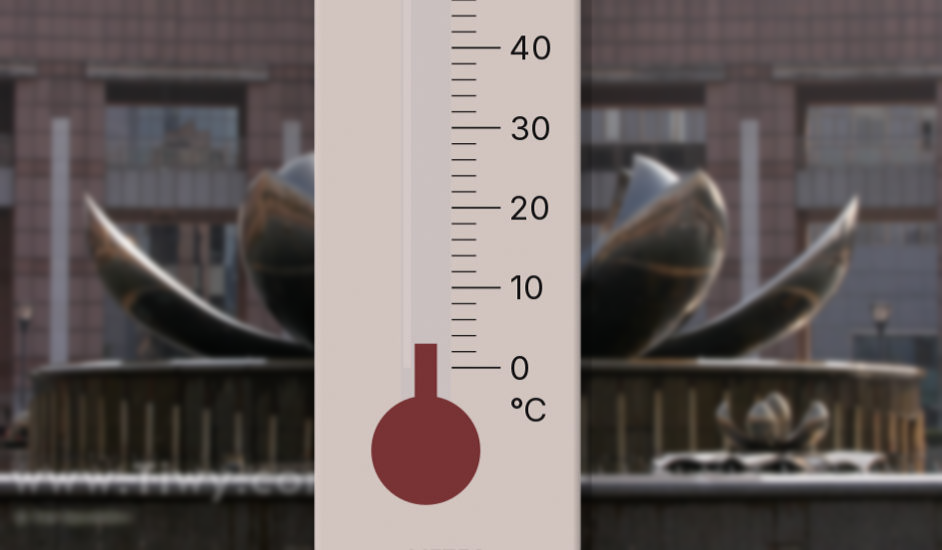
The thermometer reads 3 °C
